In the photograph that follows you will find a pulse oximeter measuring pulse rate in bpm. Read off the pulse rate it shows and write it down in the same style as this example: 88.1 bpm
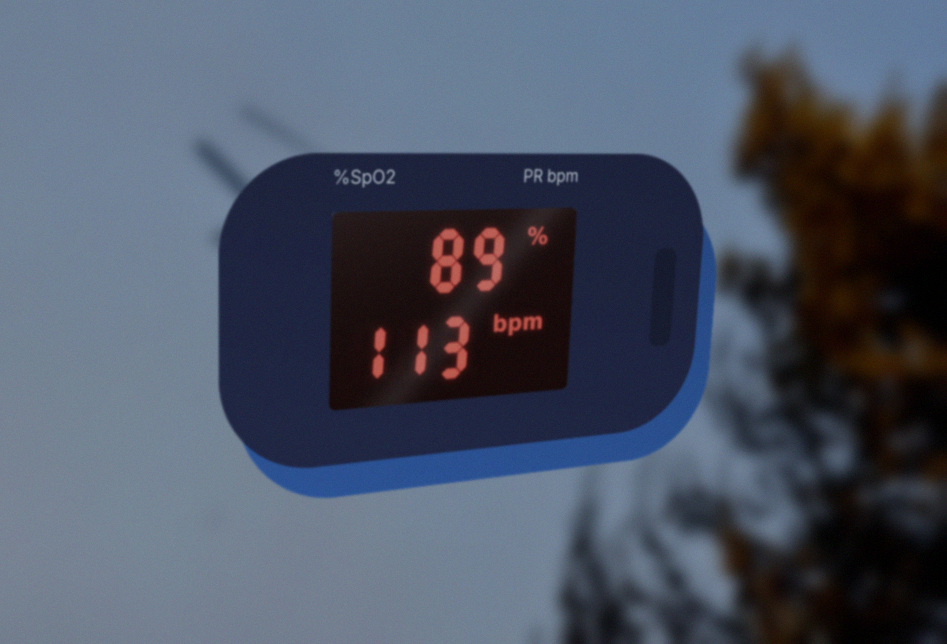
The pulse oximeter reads 113 bpm
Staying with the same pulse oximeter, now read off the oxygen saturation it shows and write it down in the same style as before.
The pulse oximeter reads 89 %
